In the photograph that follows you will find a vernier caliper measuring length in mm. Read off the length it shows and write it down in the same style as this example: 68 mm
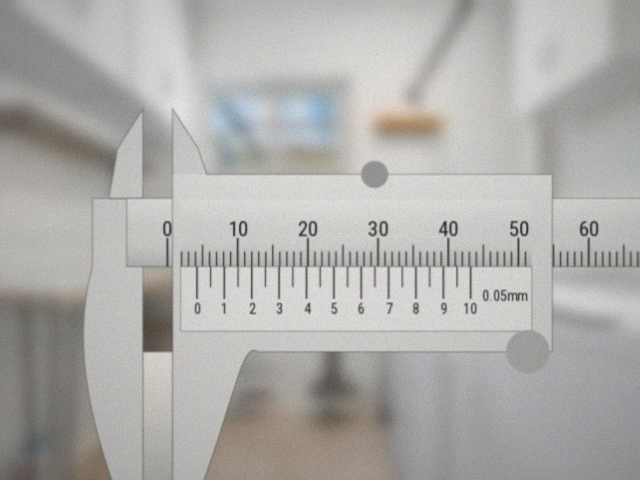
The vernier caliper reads 4.2 mm
